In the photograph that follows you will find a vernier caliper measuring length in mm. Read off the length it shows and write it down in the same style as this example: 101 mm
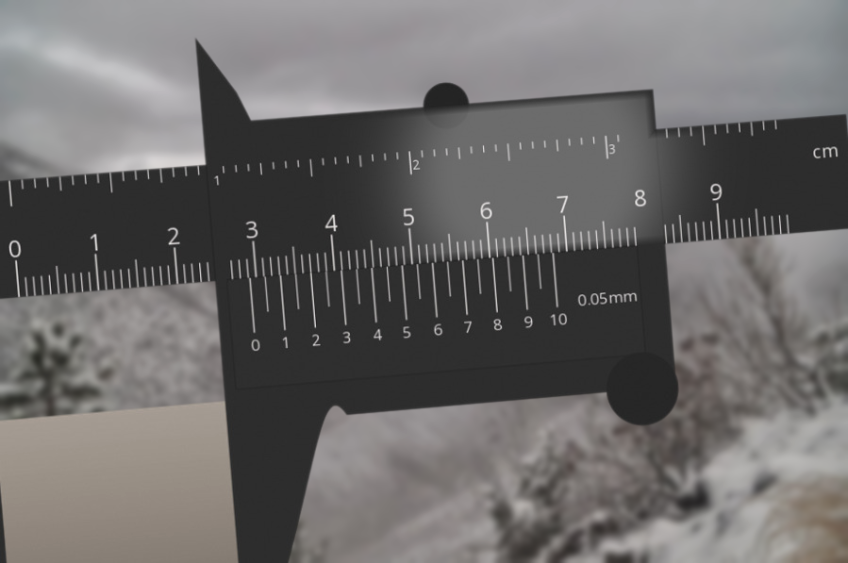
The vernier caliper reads 29.2 mm
